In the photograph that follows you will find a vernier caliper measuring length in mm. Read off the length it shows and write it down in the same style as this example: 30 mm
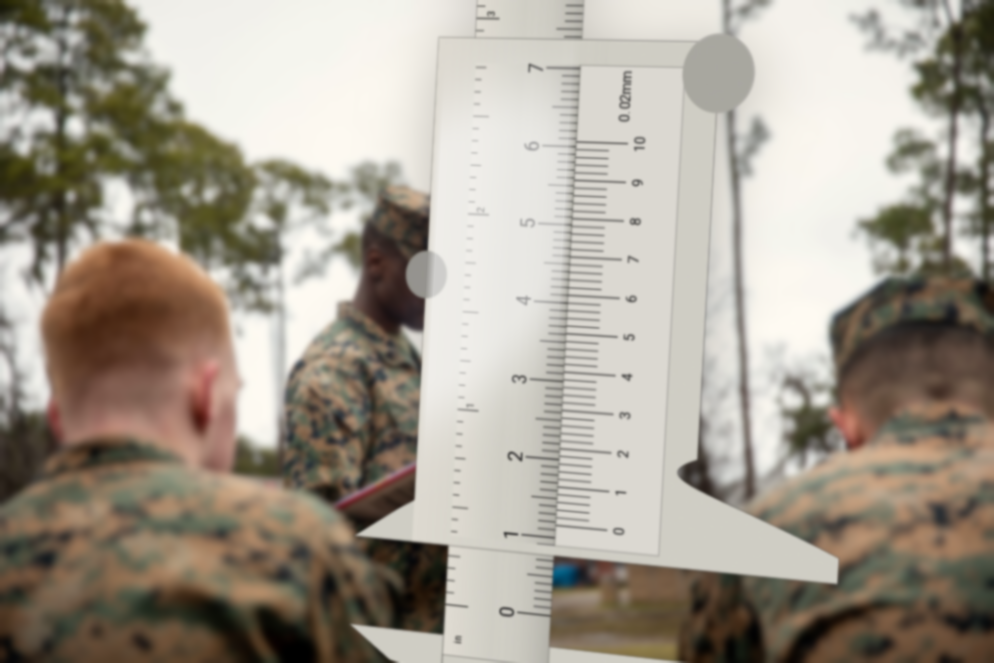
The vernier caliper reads 11.6 mm
